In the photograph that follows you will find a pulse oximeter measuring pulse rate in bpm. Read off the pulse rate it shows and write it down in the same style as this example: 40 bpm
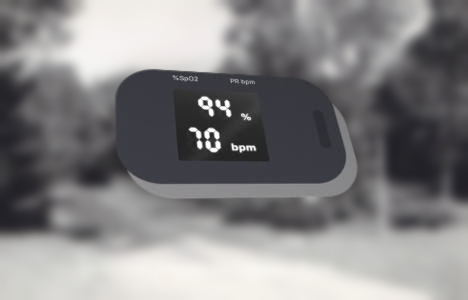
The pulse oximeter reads 70 bpm
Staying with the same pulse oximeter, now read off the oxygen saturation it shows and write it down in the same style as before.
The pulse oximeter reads 94 %
